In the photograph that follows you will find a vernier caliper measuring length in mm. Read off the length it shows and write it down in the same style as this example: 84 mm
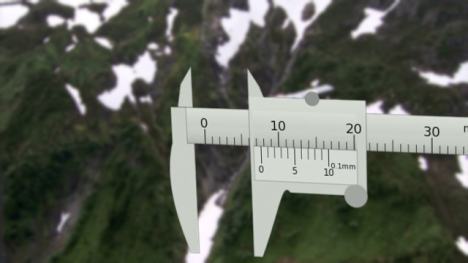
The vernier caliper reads 7.6 mm
